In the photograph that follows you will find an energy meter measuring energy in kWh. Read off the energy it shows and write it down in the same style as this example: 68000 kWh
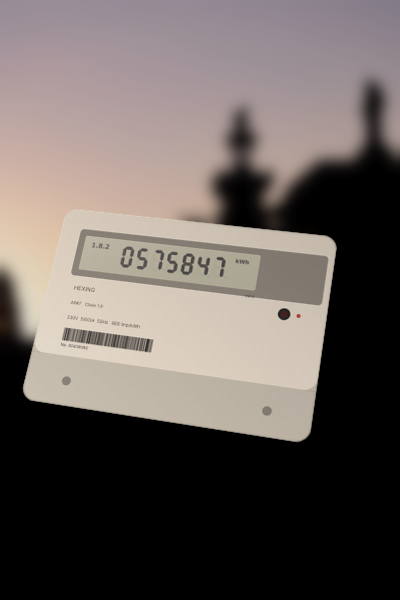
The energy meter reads 575847 kWh
